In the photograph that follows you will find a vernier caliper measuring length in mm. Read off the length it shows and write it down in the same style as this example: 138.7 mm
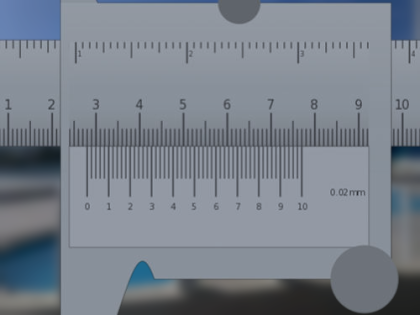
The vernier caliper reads 28.0 mm
